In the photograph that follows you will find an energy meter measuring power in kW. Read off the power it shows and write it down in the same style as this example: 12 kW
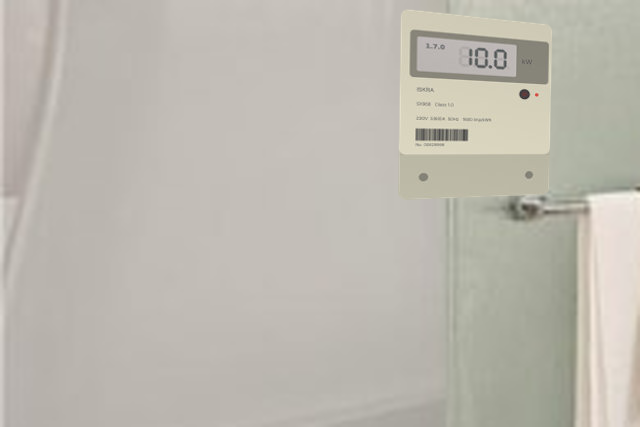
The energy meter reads 10.0 kW
